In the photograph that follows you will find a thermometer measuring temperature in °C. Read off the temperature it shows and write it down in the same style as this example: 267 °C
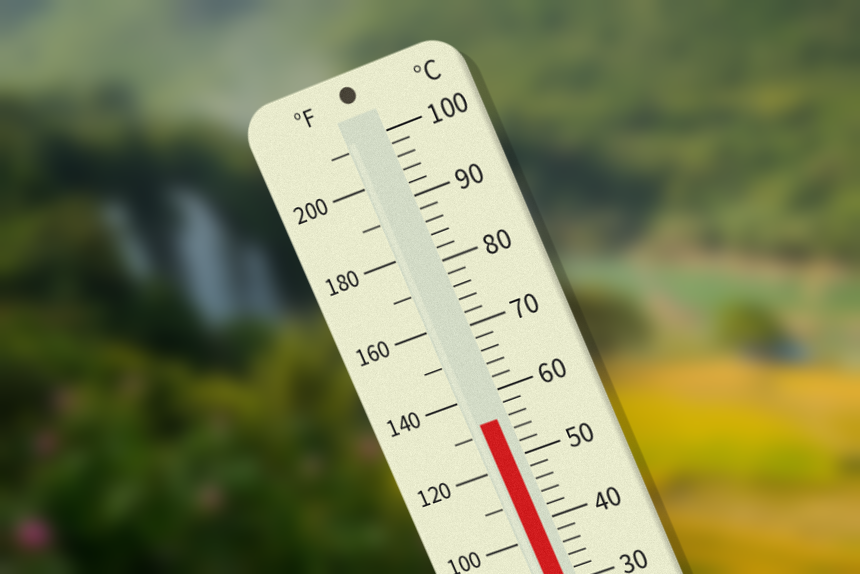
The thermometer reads 56 °C
